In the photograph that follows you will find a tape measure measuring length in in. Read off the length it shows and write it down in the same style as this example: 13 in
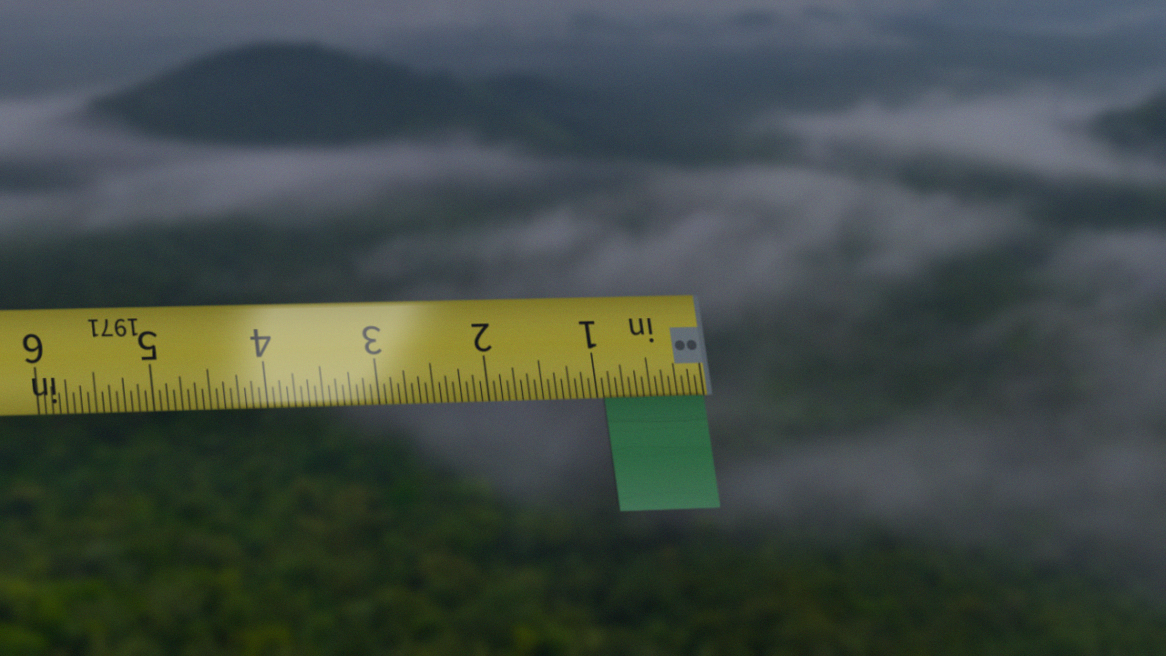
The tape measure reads 0.9375 in
